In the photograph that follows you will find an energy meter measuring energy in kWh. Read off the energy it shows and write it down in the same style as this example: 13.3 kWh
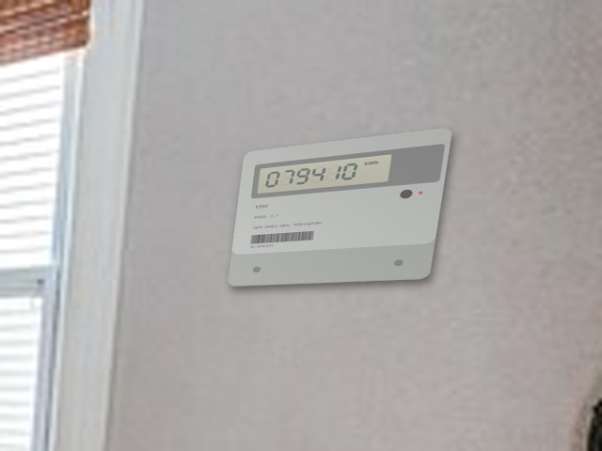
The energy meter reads 79410 kWh
